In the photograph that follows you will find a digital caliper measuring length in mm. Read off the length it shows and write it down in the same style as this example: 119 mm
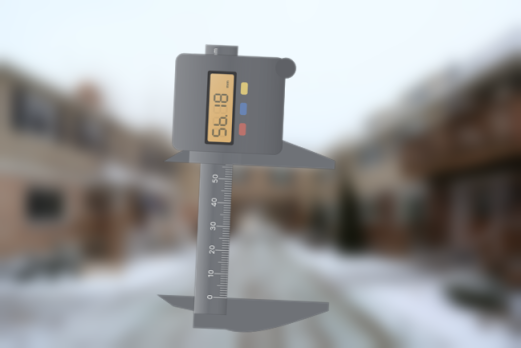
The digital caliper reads 56.18 mm
